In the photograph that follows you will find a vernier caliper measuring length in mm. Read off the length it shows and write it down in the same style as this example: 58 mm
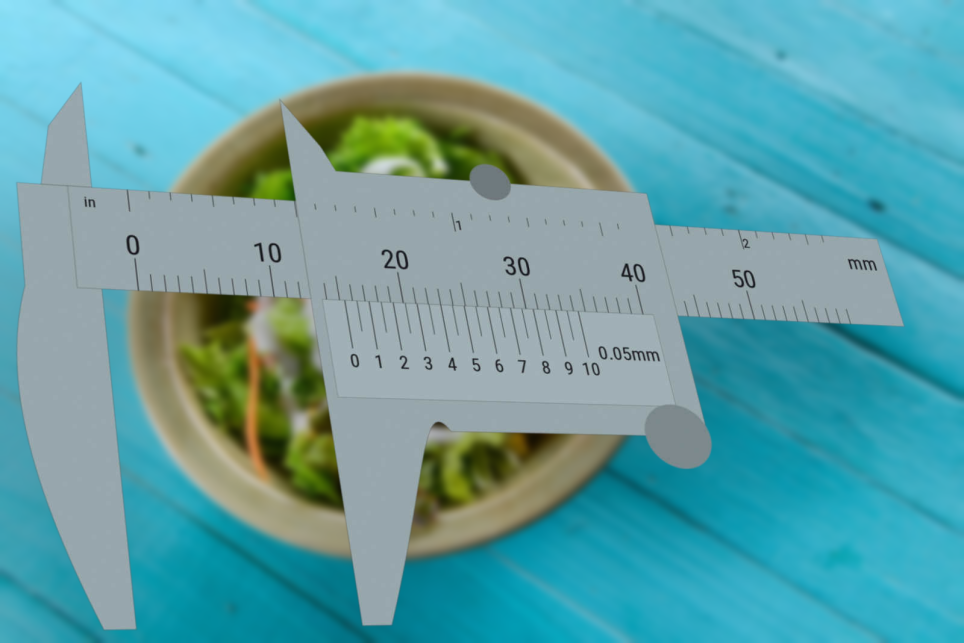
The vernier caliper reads 15.4 mm
